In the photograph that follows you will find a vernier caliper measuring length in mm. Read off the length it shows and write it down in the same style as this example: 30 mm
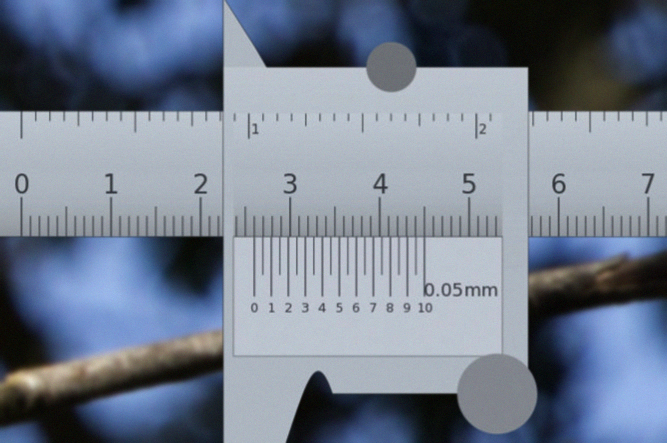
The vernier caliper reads 26.0 mm
